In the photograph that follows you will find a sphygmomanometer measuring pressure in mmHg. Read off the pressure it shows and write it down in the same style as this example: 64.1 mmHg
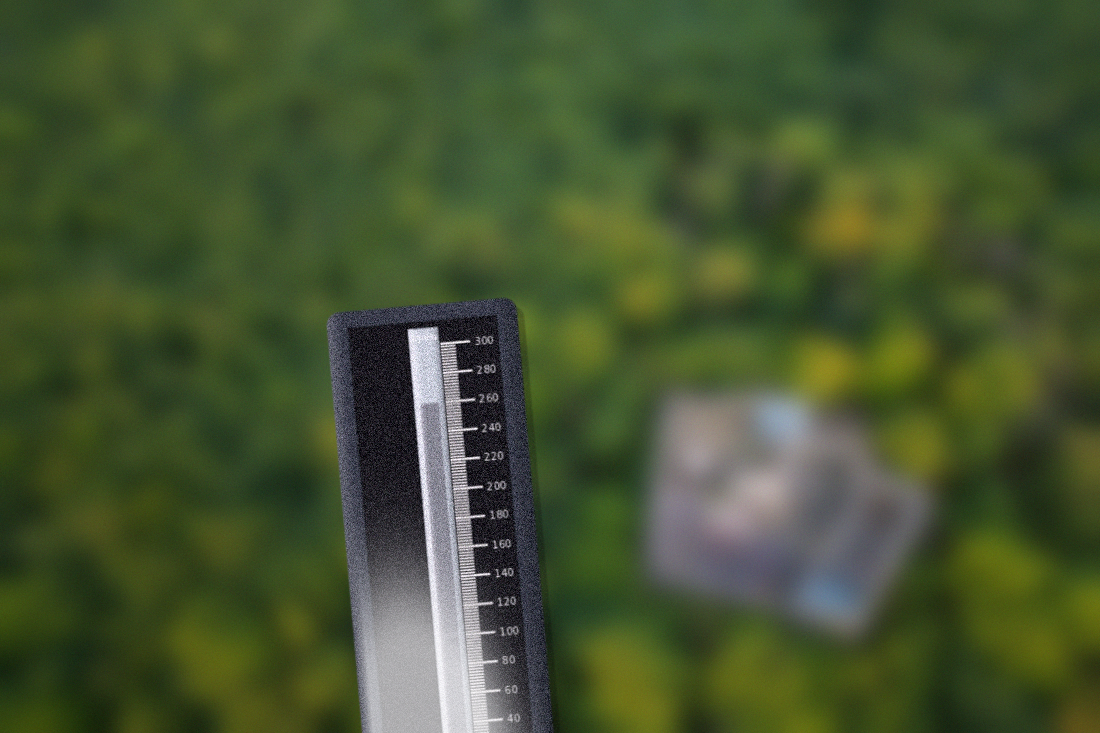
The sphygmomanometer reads 260 mmHg
